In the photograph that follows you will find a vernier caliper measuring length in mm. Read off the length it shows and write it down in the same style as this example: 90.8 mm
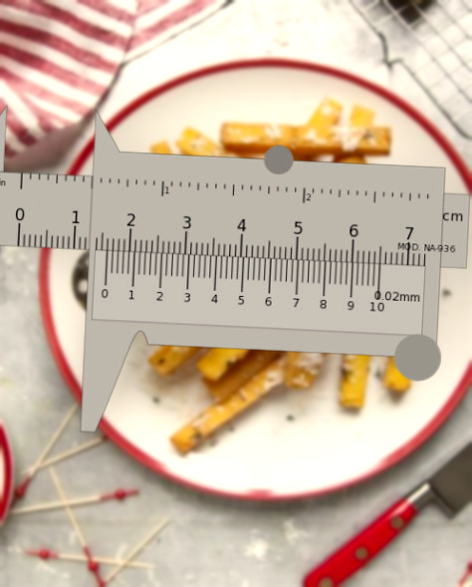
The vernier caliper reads 16.0 mm
